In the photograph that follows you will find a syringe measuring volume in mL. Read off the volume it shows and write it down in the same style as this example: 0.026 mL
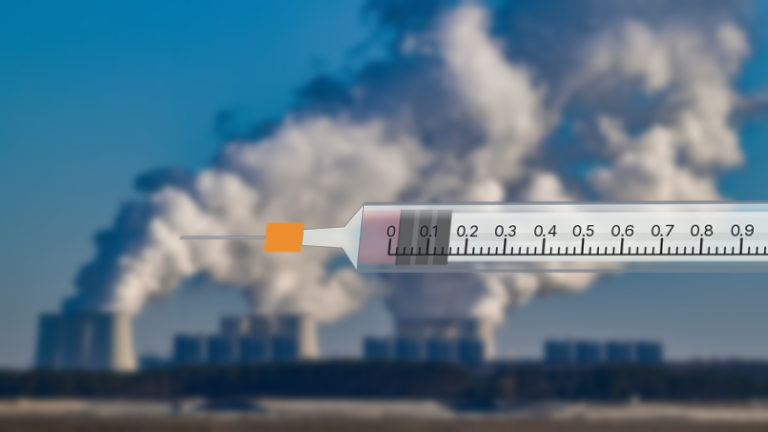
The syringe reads 0.02 mL
